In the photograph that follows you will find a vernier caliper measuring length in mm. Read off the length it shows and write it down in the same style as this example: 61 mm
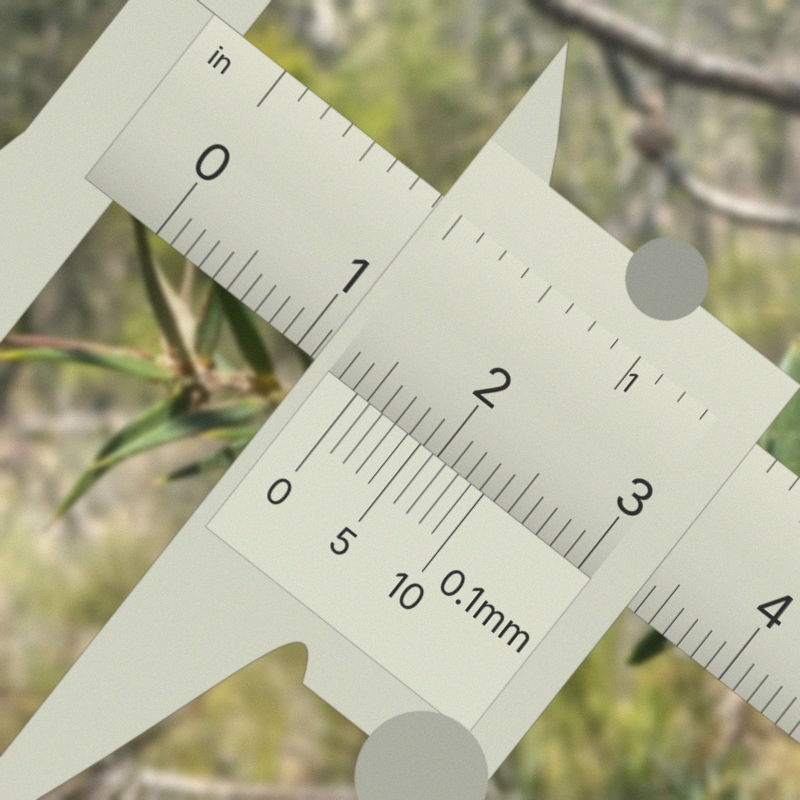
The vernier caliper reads 14.3 mm
